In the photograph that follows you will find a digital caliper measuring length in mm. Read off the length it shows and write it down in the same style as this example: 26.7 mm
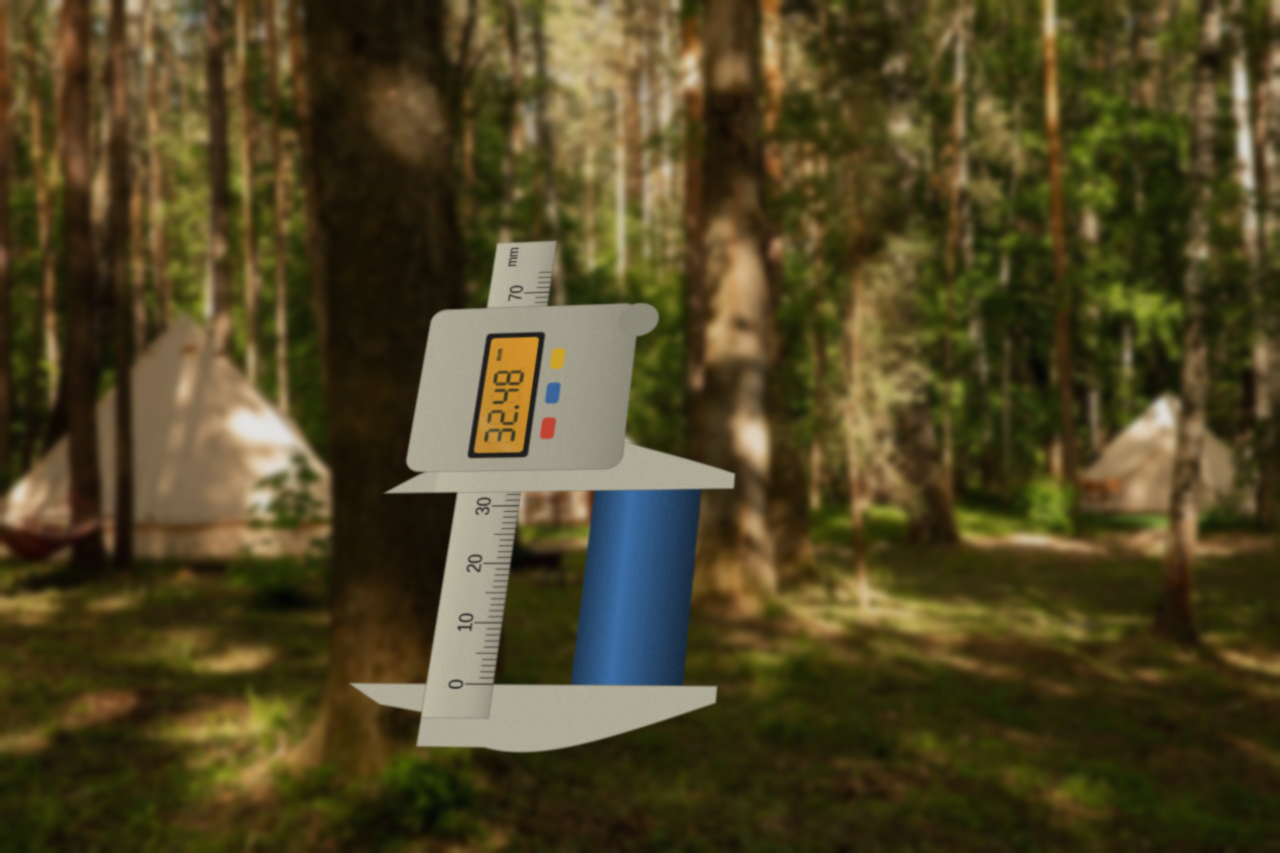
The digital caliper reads 32.48 mm
